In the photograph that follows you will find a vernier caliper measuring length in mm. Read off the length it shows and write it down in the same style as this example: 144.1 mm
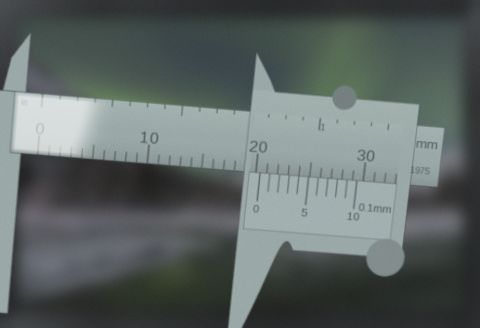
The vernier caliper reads 20.4 mm
